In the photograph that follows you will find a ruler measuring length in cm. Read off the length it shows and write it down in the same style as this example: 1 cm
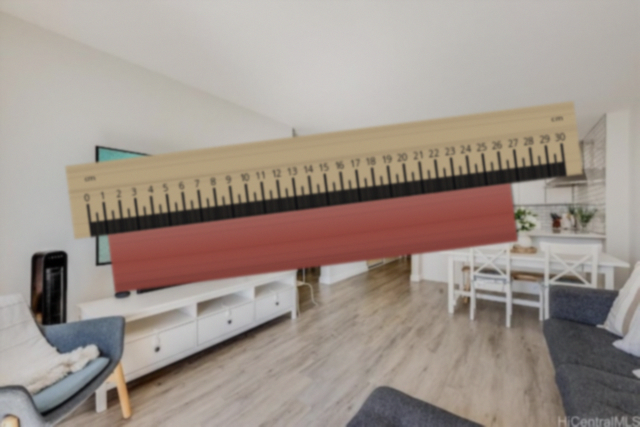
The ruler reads 25.5 cm
